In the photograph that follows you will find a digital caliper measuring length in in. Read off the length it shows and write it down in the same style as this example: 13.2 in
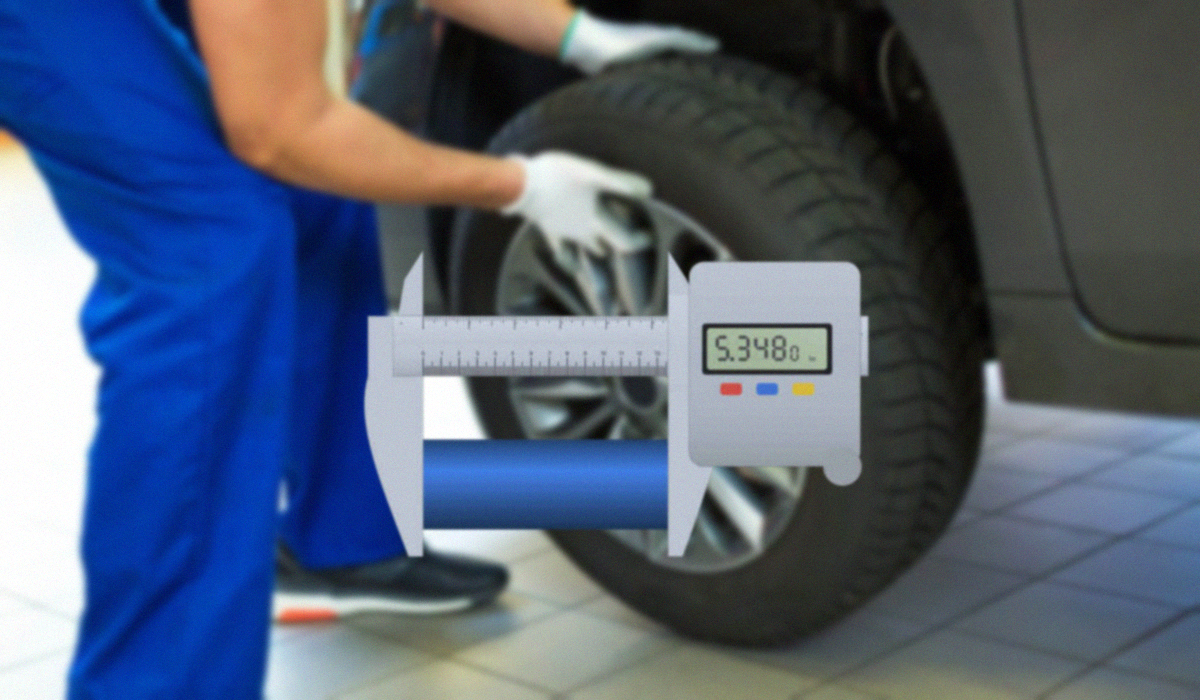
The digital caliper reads 5.3480 in
